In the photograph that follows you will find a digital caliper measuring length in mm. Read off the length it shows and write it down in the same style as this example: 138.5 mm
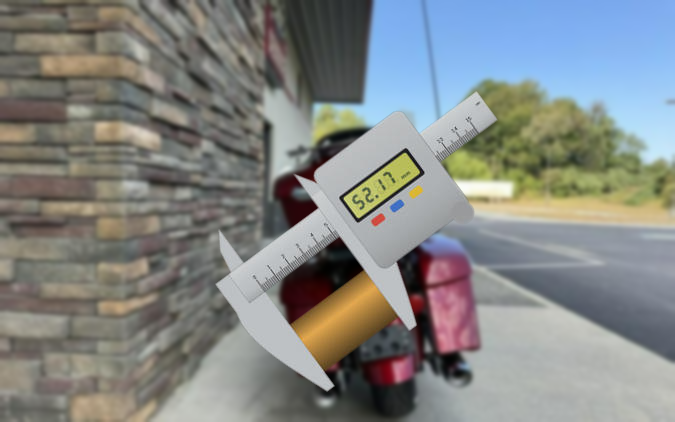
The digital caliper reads 52.17 mm
